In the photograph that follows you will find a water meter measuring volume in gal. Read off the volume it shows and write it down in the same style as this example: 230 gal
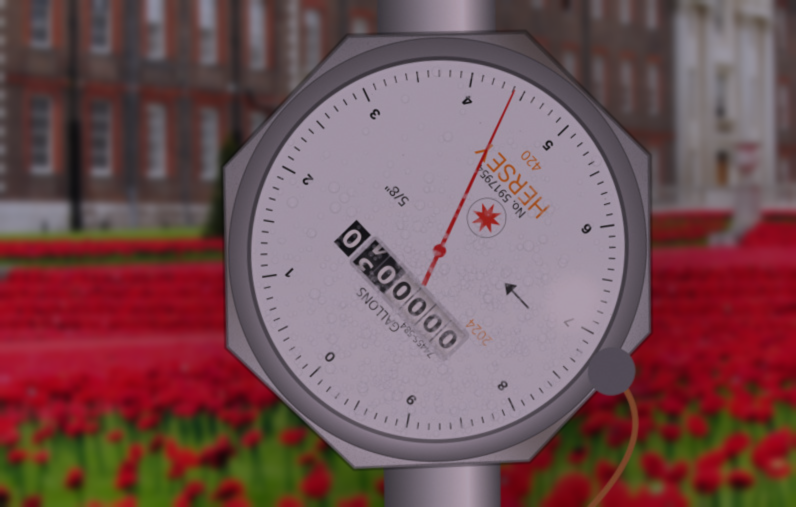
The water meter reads 34.4 gal
